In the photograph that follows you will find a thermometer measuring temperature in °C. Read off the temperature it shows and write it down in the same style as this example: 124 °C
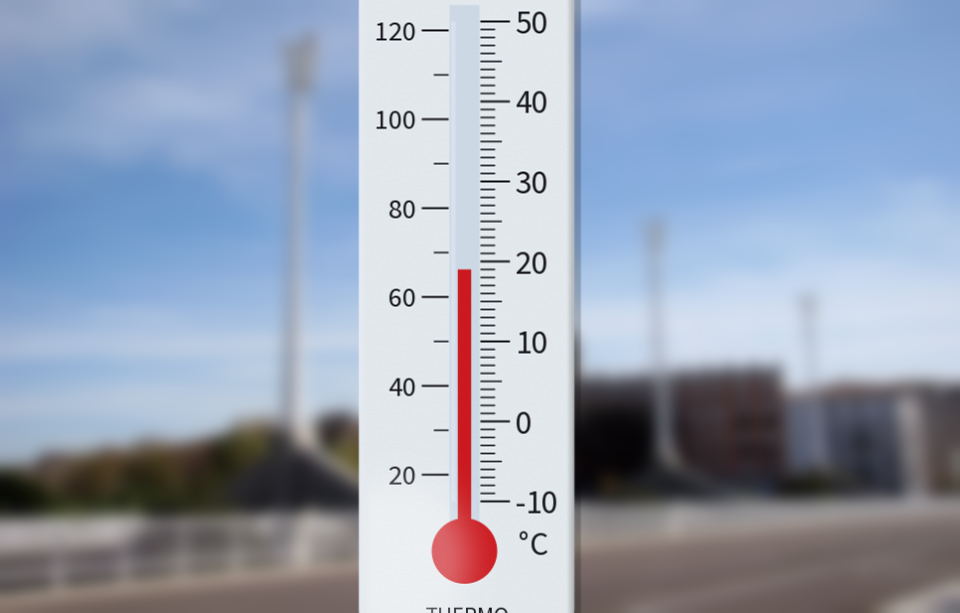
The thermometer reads 19 °C
